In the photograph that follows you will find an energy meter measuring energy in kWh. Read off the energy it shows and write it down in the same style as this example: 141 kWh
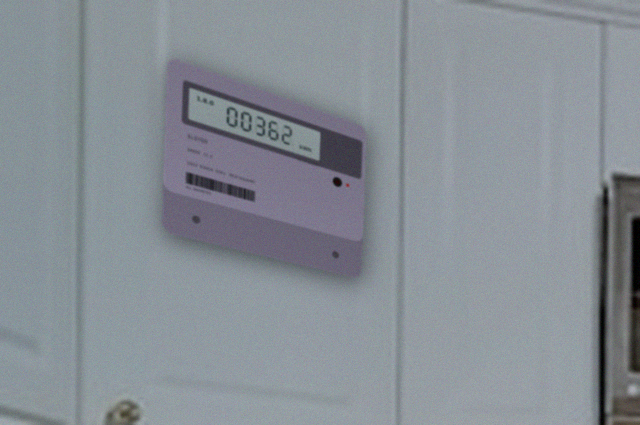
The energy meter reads 362 kWh
